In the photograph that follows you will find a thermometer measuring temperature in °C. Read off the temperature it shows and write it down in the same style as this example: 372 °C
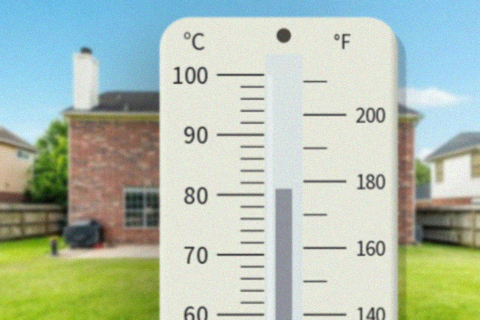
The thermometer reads 81 °C
